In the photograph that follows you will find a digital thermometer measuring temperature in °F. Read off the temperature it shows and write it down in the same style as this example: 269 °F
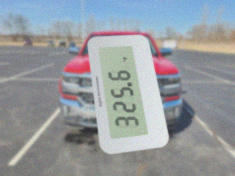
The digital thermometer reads 325.6 °F
